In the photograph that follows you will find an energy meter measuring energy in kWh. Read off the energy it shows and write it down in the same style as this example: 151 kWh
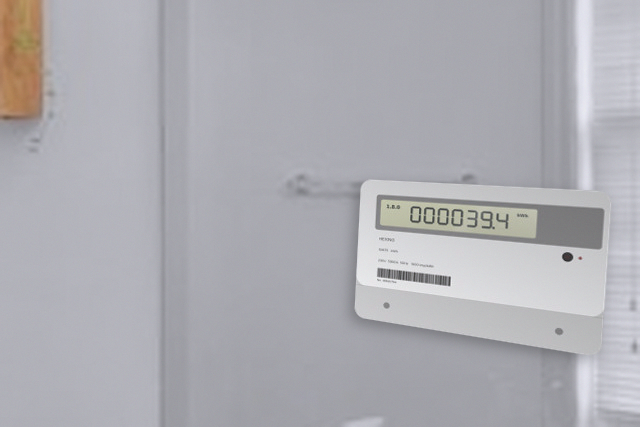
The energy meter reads 39.4 kWh
